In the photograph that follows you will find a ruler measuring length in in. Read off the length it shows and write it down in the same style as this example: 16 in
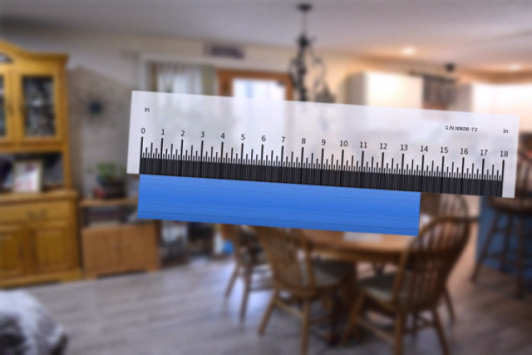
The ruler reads 14 in
